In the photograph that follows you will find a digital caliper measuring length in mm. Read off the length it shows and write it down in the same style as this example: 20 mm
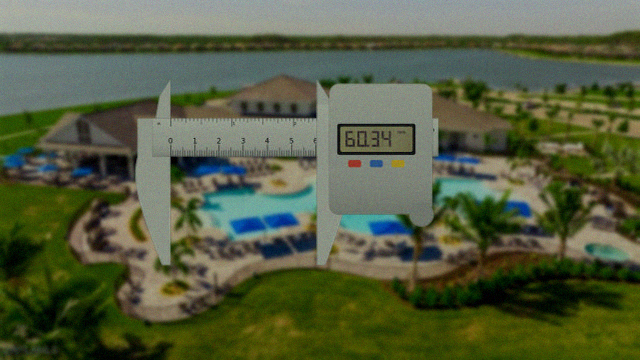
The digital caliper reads 60.34 mm
